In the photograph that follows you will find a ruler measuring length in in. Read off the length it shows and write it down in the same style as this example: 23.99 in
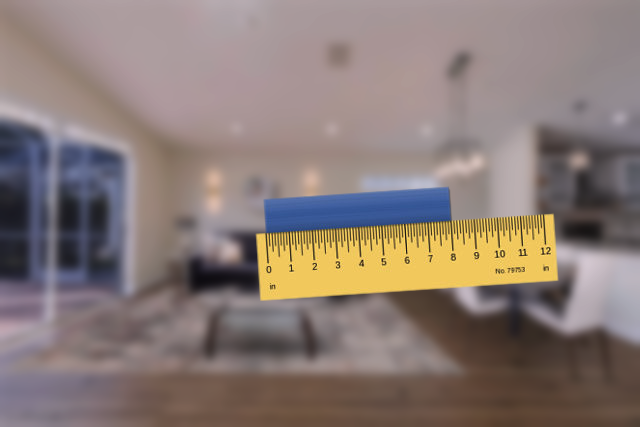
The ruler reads 8 in
